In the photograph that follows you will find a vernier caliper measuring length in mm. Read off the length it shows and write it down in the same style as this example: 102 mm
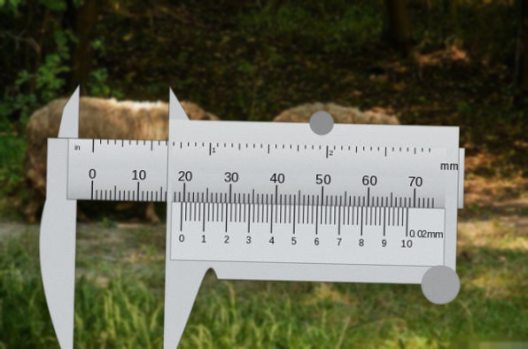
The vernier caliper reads 19.5 mm
